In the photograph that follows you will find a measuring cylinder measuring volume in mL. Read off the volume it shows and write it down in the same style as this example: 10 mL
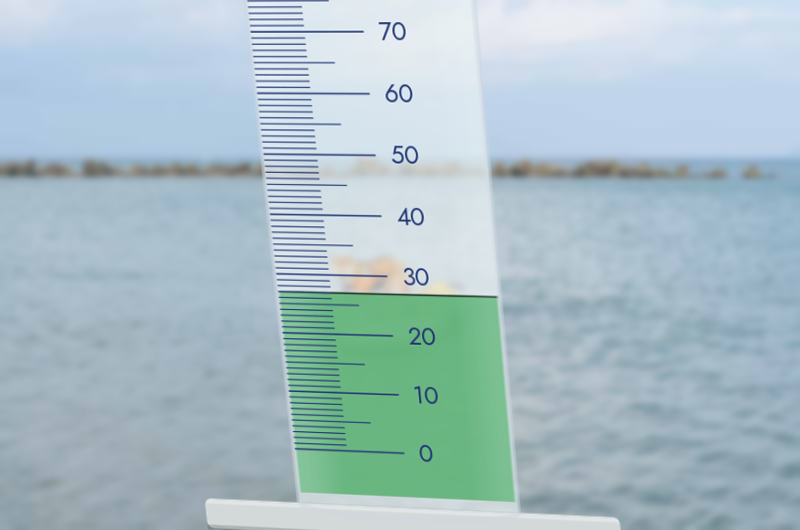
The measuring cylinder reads 27 mL
